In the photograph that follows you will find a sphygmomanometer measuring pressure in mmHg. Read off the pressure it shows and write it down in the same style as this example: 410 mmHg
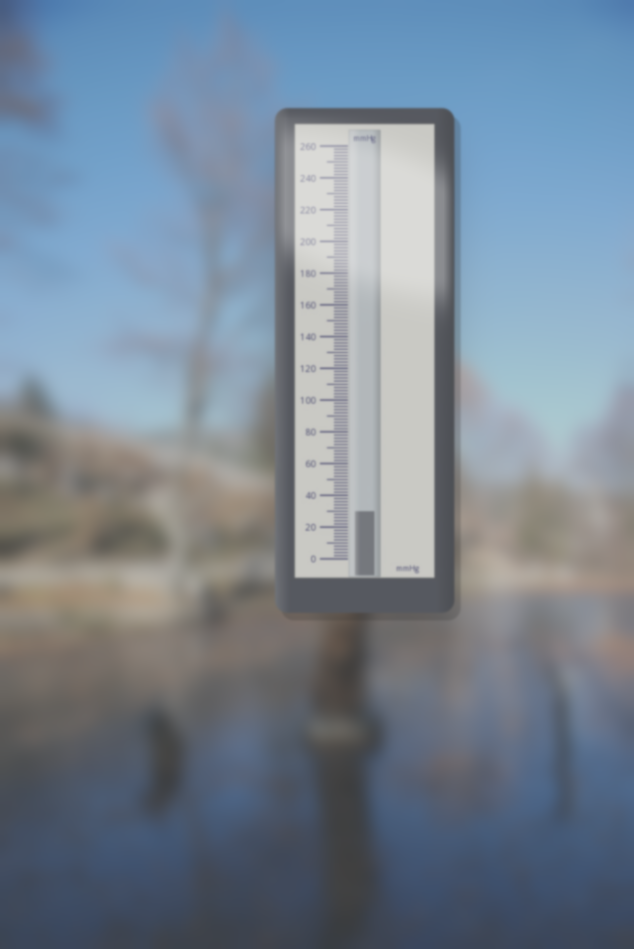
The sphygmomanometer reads 30 mmHg
